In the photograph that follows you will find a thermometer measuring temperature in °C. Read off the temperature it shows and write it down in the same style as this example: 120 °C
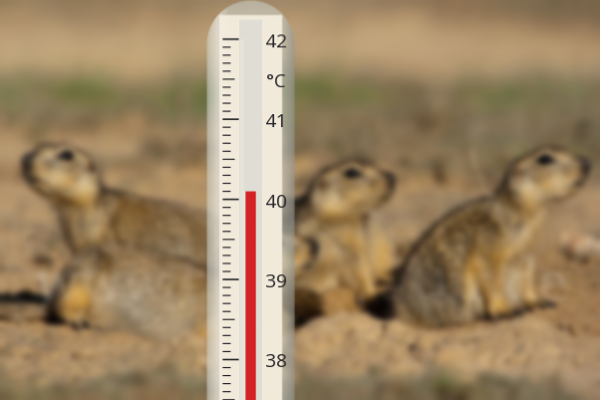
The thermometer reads 40.1 °C
